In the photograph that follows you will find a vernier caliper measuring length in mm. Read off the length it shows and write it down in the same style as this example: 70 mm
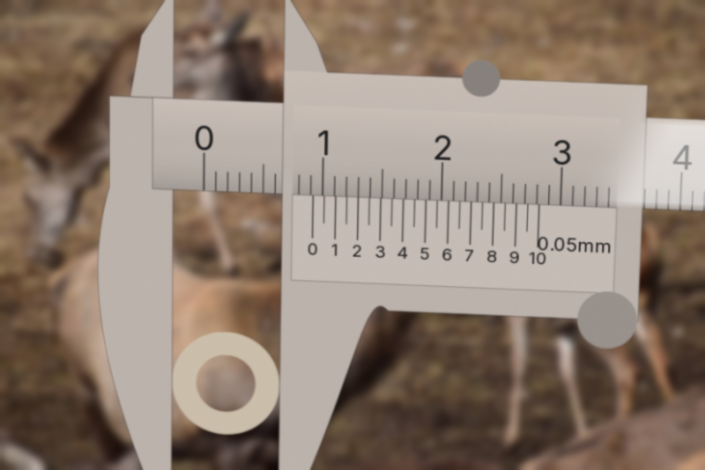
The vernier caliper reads 9.2 mm
